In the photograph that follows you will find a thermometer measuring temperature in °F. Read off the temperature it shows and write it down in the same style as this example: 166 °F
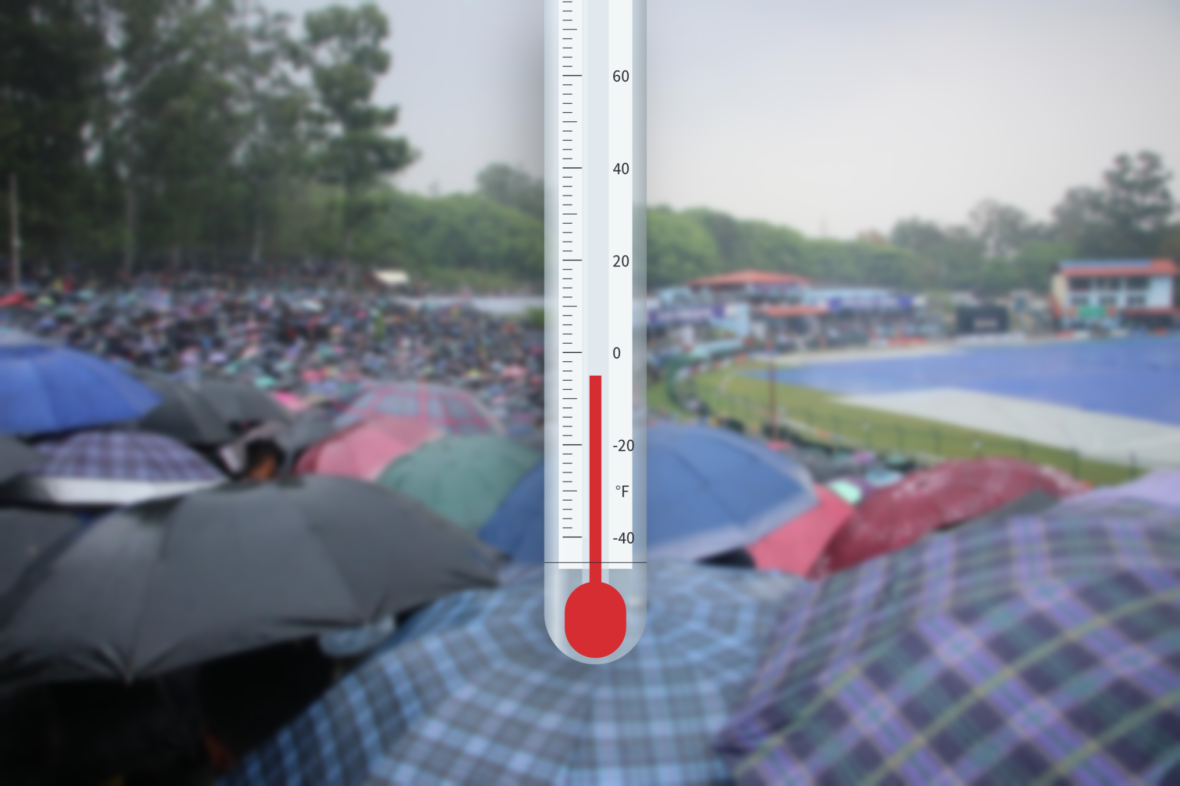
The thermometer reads -5 °F
